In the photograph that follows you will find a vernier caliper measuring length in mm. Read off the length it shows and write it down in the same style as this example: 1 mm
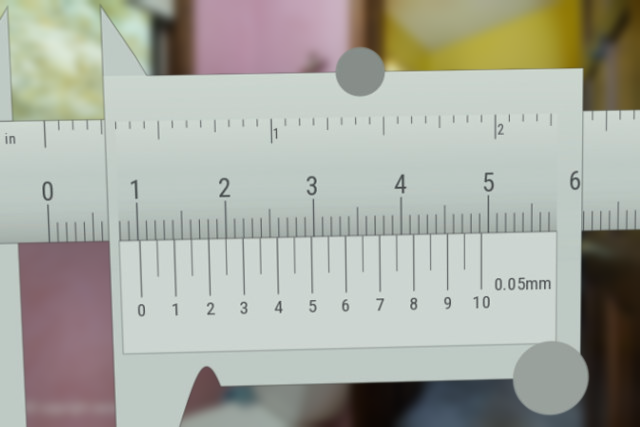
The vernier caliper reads 10.2 mm
